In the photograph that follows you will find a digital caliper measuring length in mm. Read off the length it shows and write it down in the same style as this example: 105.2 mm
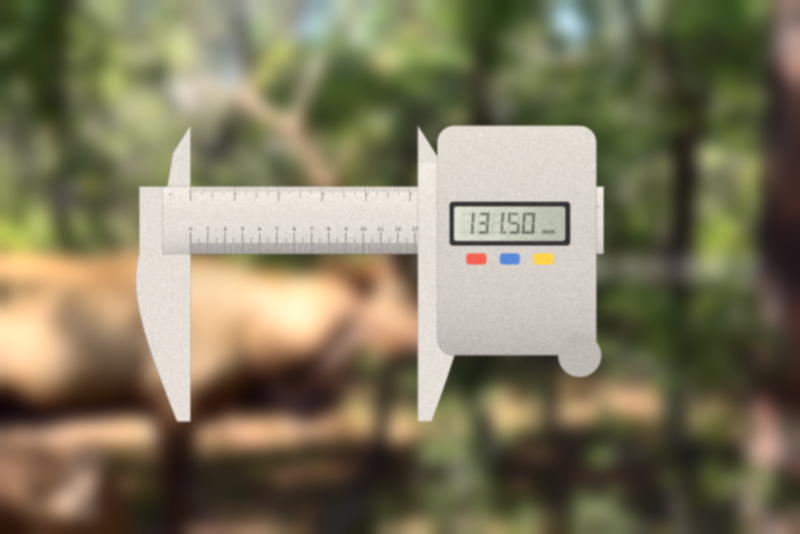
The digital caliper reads 131.50 mm
